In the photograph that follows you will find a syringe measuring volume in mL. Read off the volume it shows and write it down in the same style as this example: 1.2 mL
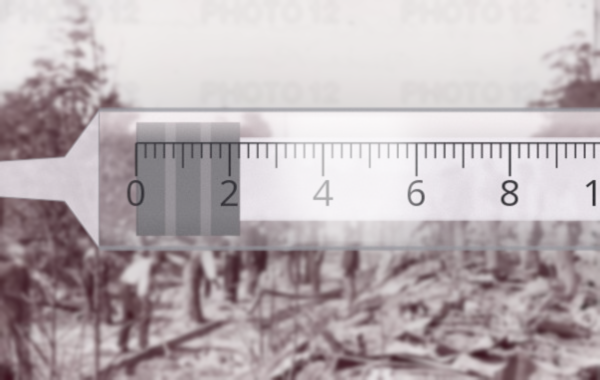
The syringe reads 0 mL
